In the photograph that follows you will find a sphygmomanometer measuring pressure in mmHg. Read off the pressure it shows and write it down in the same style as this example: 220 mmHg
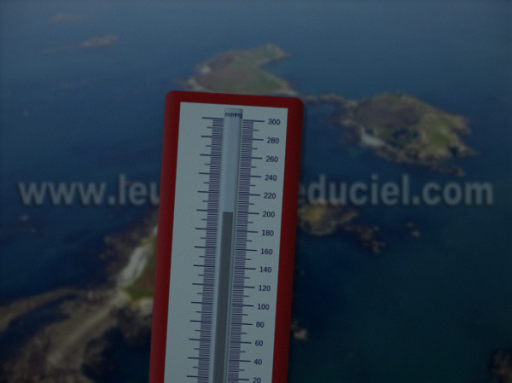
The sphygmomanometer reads 200 mmHg
